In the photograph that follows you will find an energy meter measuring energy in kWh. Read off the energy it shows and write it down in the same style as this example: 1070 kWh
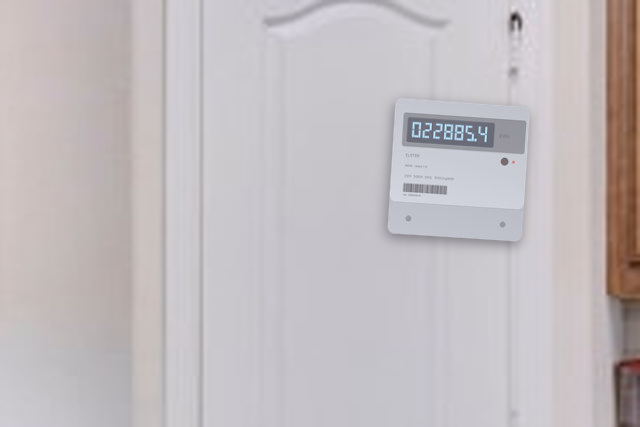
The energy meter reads 22885.4 kWh
